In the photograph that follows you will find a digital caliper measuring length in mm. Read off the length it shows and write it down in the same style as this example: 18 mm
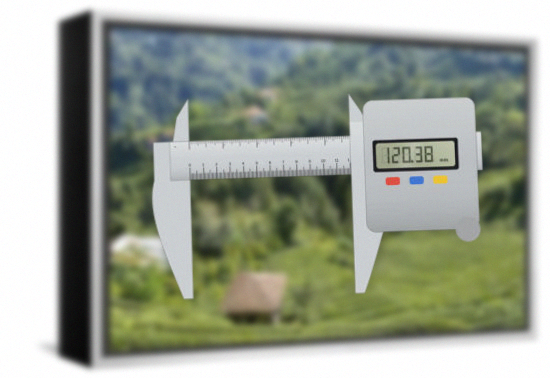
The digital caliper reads 120.38 mm
